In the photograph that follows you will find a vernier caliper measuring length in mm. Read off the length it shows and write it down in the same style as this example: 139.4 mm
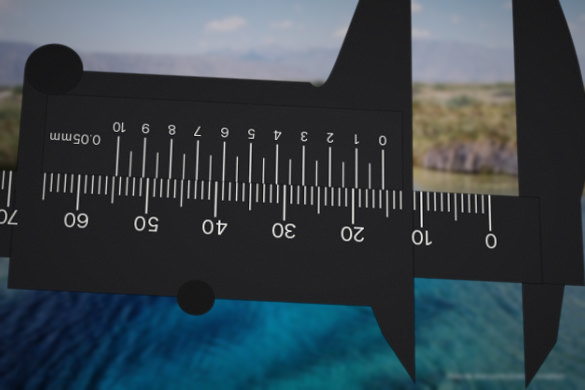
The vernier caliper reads 15.6 mm
